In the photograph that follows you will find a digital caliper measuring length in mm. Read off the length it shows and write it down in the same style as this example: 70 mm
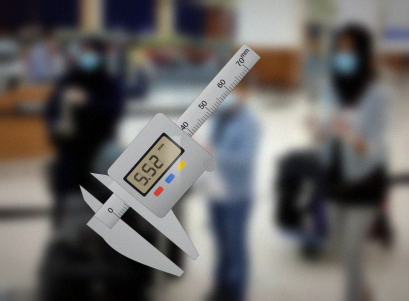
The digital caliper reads 5.52 mm
